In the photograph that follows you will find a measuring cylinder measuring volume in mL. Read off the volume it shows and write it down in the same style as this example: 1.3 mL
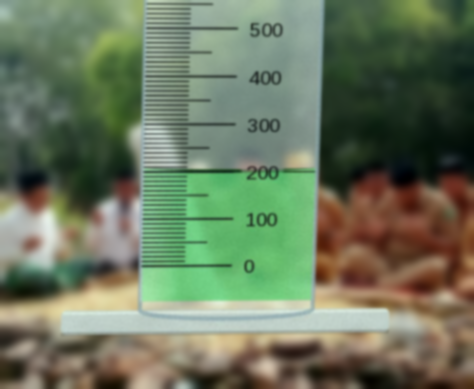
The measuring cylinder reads 200 mL
